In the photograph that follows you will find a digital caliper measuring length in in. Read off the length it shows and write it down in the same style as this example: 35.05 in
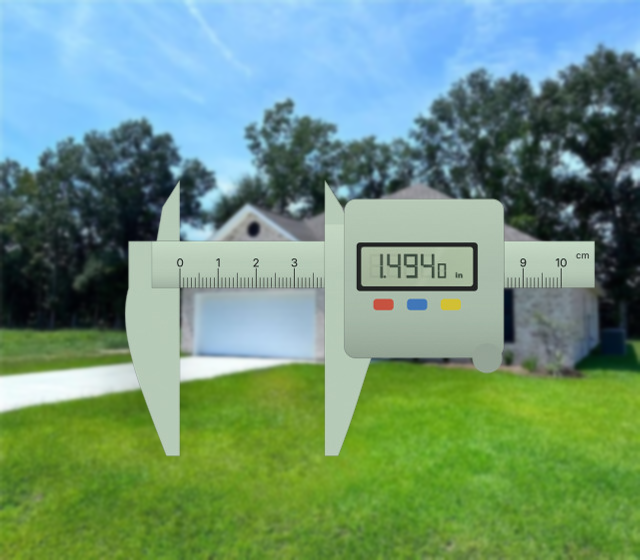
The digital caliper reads 1.4940 in
